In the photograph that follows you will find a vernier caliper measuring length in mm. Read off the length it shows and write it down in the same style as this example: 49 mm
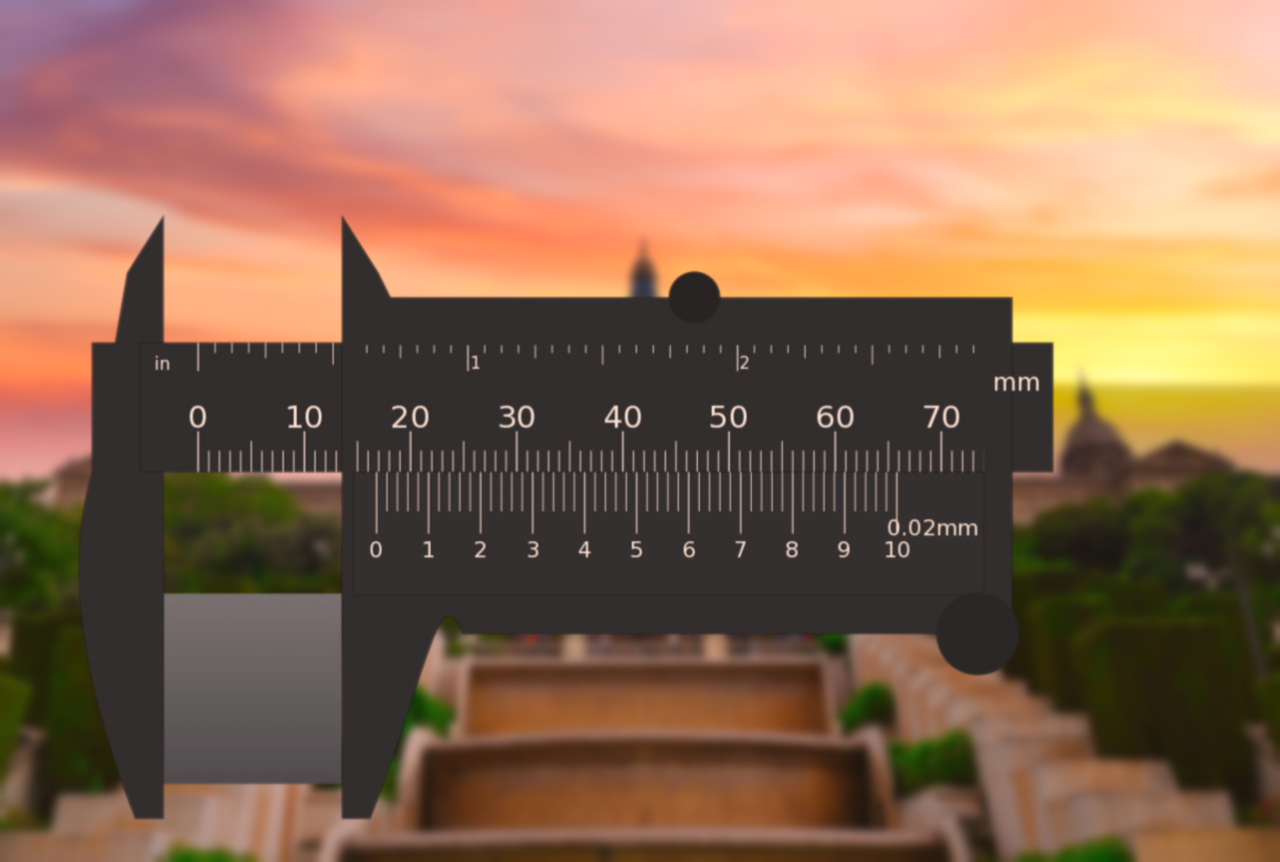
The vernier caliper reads 16.8 mm
